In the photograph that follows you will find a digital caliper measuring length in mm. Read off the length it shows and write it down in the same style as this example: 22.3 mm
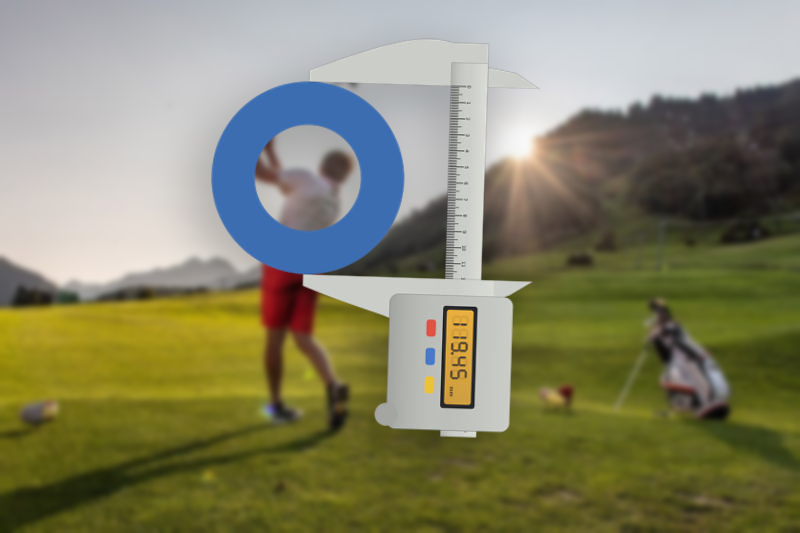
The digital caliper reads 119.45 mm
